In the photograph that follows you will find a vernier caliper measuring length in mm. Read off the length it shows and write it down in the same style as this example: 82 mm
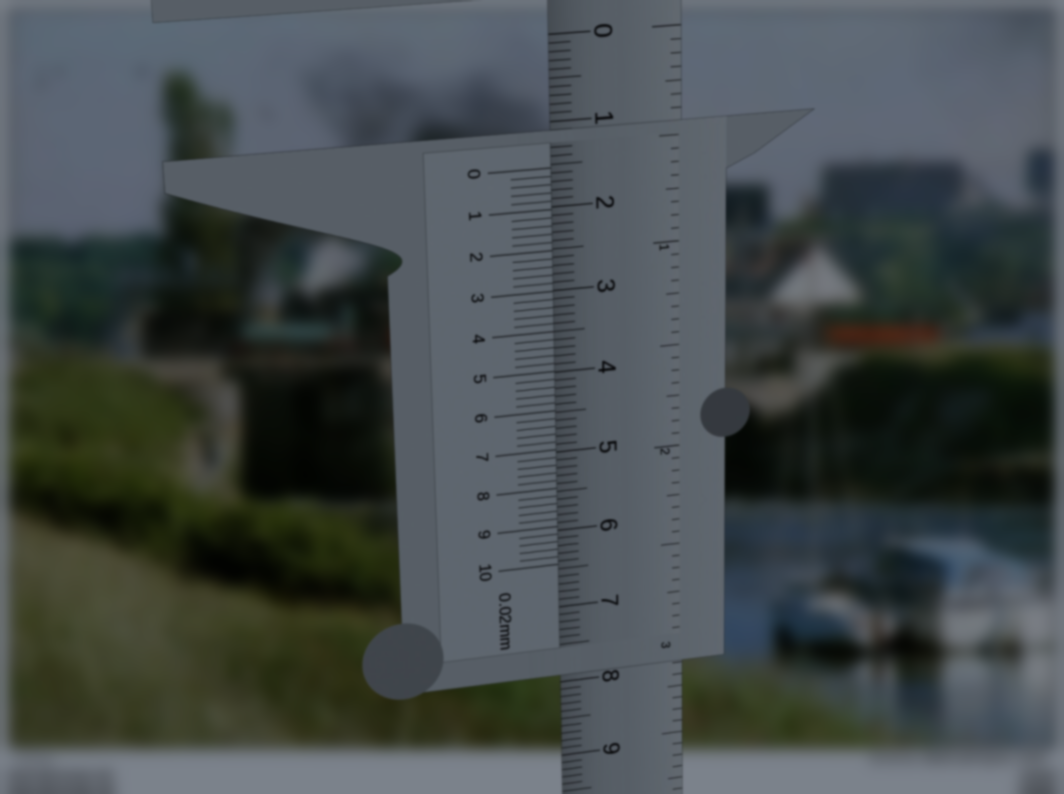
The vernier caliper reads 15.4 mm
